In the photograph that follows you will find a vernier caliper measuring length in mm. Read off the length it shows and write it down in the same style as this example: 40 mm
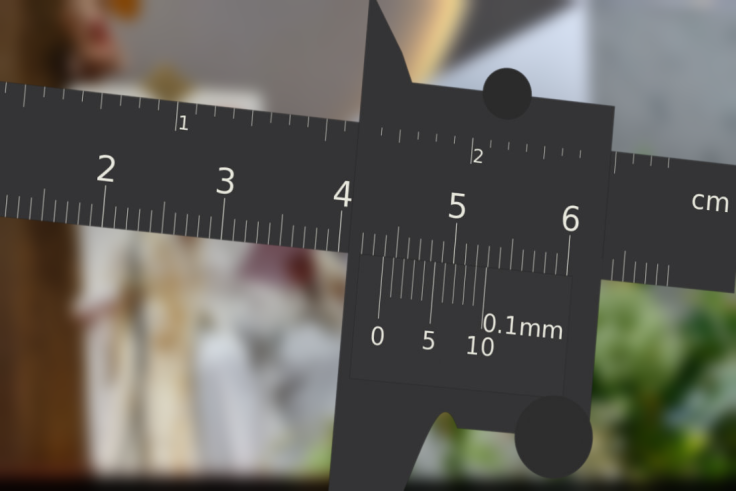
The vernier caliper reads 43.9 mm
